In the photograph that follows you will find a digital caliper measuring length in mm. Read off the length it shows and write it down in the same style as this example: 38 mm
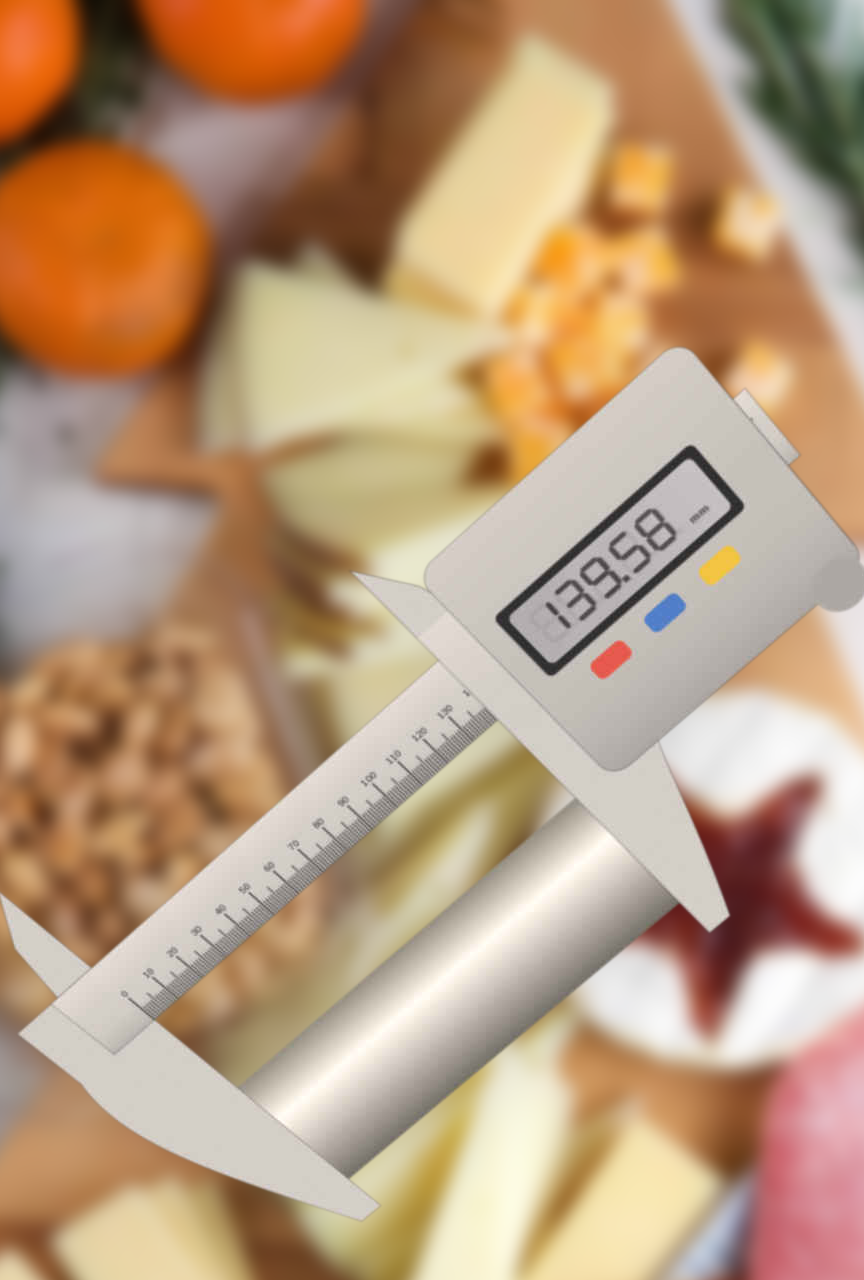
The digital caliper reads 139.58 mm
